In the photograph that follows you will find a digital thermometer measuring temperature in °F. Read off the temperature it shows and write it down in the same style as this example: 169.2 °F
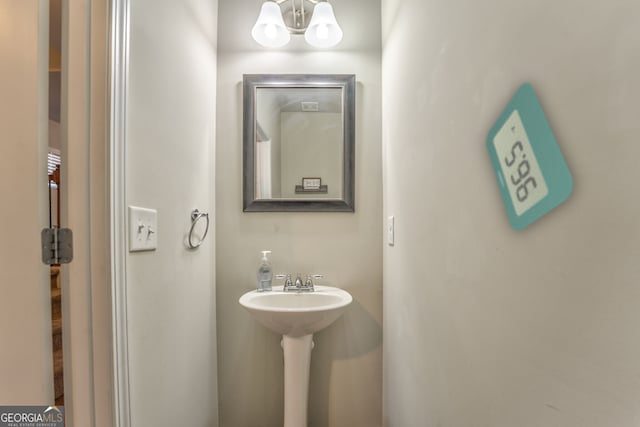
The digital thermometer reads 96.5 °F
